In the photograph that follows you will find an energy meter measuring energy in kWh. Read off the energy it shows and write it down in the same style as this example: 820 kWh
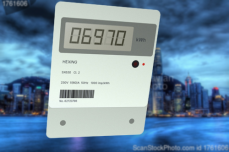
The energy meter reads 6970 kWh
